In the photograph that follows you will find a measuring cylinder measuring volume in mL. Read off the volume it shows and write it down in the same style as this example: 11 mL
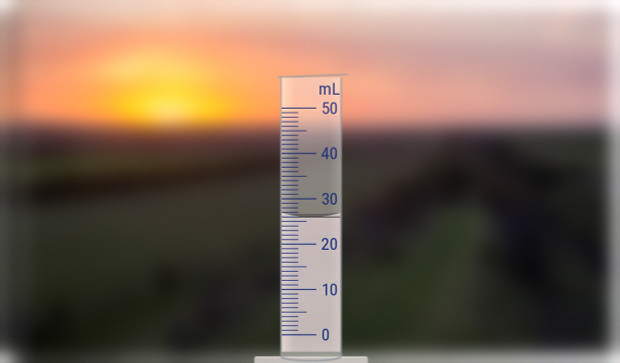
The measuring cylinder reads 26 mL
